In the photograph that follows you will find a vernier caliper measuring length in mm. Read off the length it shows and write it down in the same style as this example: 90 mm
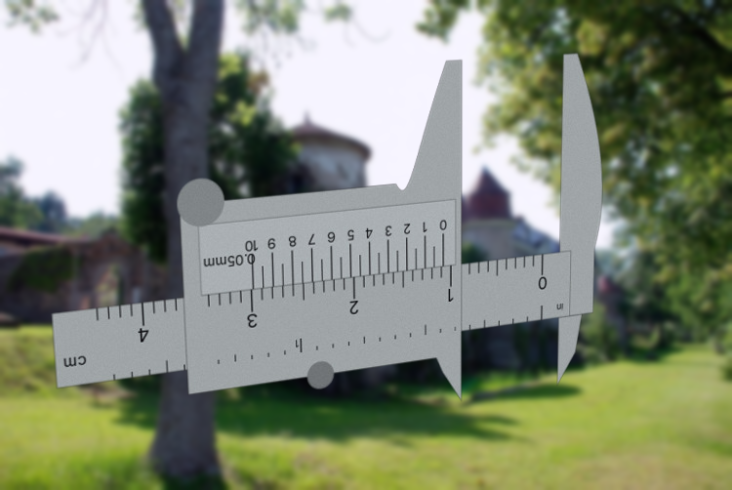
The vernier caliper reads 10.8 mm
